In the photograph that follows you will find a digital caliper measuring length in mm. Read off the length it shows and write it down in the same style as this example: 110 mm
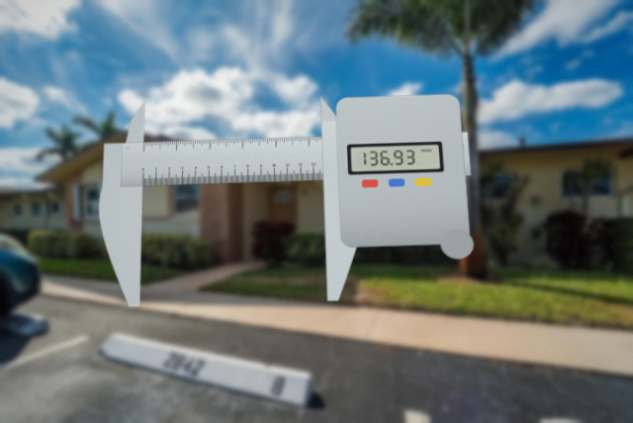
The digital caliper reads 136.93 mm
